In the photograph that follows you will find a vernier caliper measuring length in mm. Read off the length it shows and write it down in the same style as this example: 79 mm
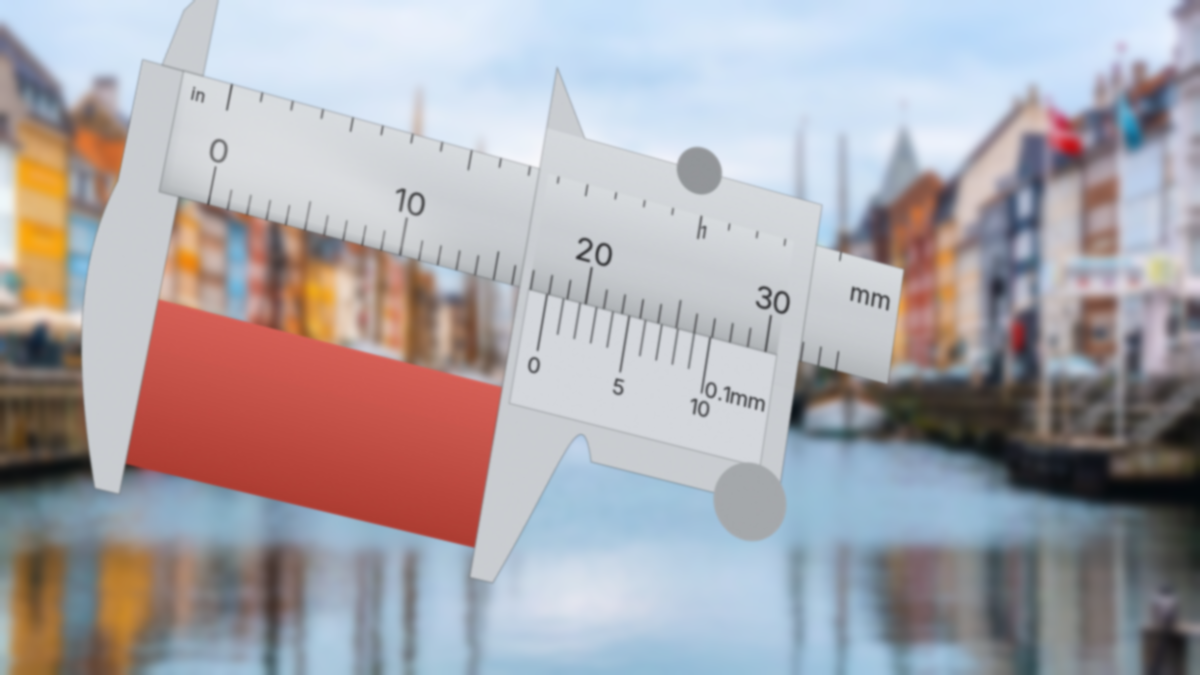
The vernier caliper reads 17.9 mm
